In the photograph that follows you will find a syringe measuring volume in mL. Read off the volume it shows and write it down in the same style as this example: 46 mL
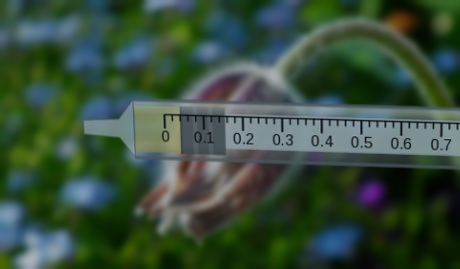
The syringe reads 0.04 mL
